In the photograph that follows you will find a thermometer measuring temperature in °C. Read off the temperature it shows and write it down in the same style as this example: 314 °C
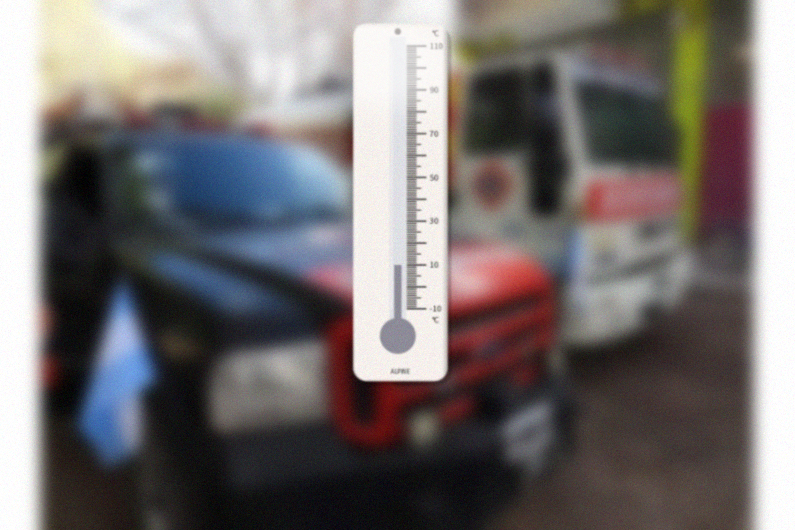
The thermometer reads 10 °C
